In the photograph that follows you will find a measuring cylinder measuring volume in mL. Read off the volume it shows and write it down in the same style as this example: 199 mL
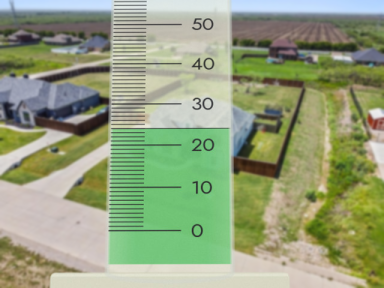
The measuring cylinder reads 24 mL
